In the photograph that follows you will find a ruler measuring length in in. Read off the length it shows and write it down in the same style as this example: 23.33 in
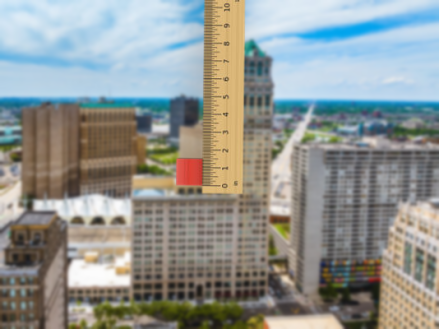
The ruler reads 1.5 in
